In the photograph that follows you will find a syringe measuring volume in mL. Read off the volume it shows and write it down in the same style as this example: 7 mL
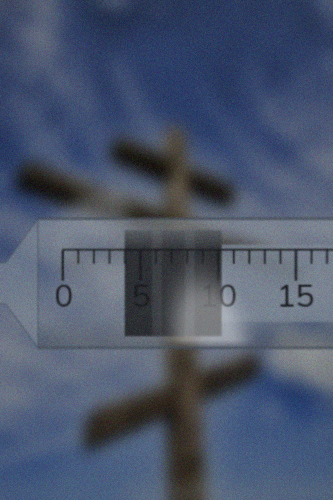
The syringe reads 4 mL
